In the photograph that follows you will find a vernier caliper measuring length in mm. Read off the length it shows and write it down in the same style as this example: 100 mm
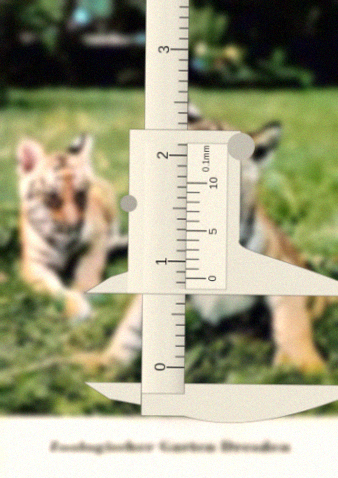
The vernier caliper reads 8.4 mm
